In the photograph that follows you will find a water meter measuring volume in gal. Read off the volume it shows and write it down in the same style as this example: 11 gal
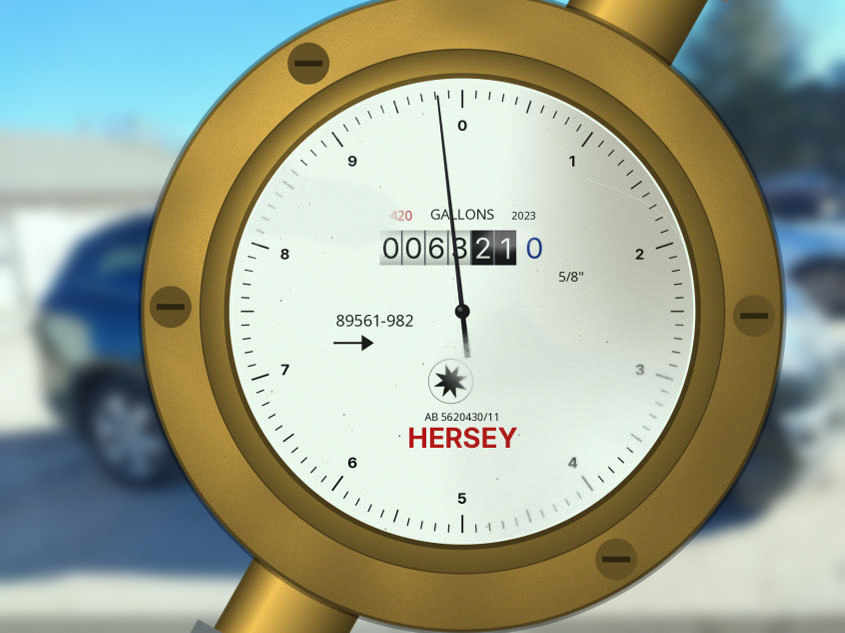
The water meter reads 63209.8 gal
